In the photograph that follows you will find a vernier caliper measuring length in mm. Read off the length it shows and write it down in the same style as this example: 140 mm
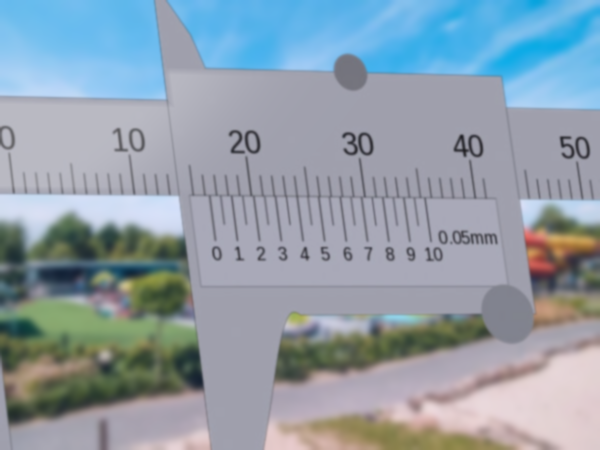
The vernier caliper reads 16.4 mm
